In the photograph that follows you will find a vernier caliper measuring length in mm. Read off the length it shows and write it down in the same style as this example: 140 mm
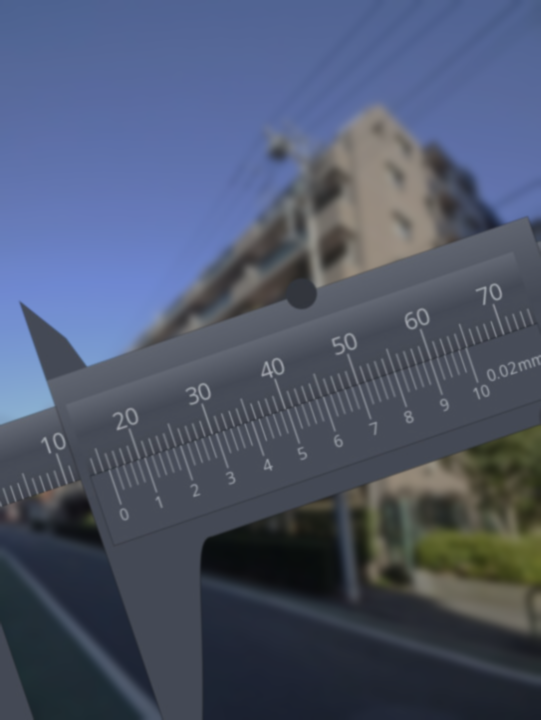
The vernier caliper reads 15.8 mm
